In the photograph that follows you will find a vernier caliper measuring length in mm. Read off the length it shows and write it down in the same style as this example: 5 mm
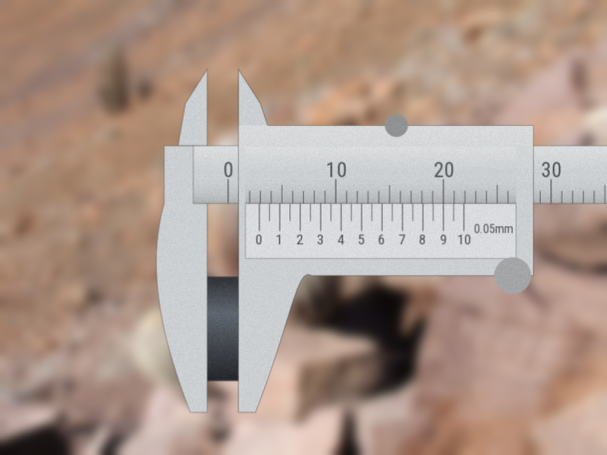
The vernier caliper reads 2.9 mm
